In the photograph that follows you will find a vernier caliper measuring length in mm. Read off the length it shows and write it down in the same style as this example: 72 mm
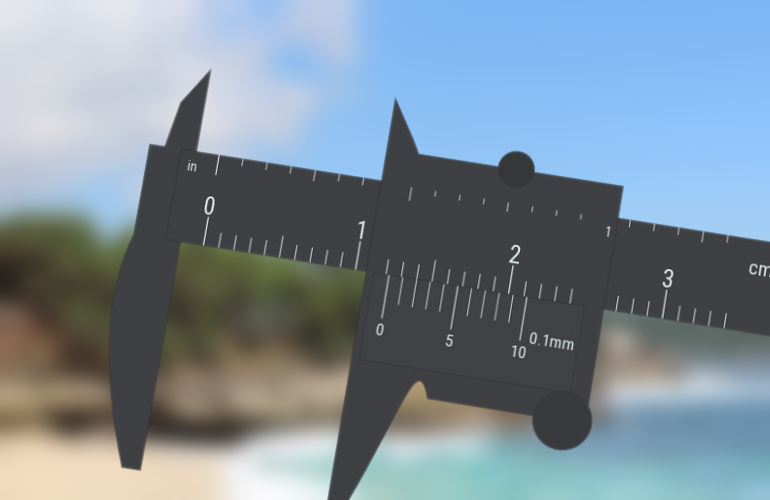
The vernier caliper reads 12.2 mm
